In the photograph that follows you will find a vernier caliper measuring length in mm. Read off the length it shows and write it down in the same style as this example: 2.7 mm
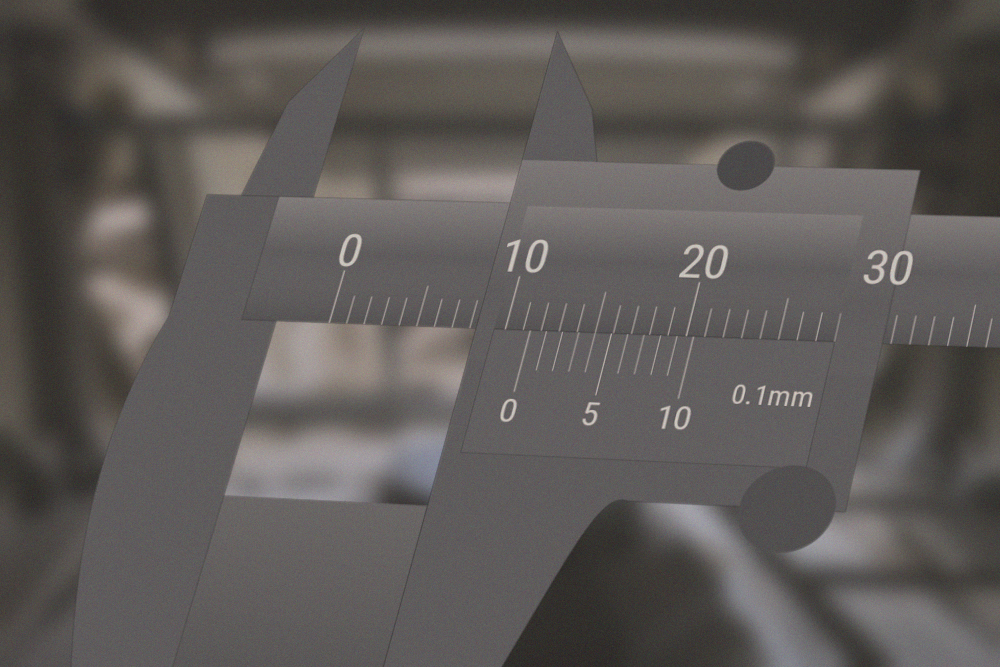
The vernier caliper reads 11.4 mm
